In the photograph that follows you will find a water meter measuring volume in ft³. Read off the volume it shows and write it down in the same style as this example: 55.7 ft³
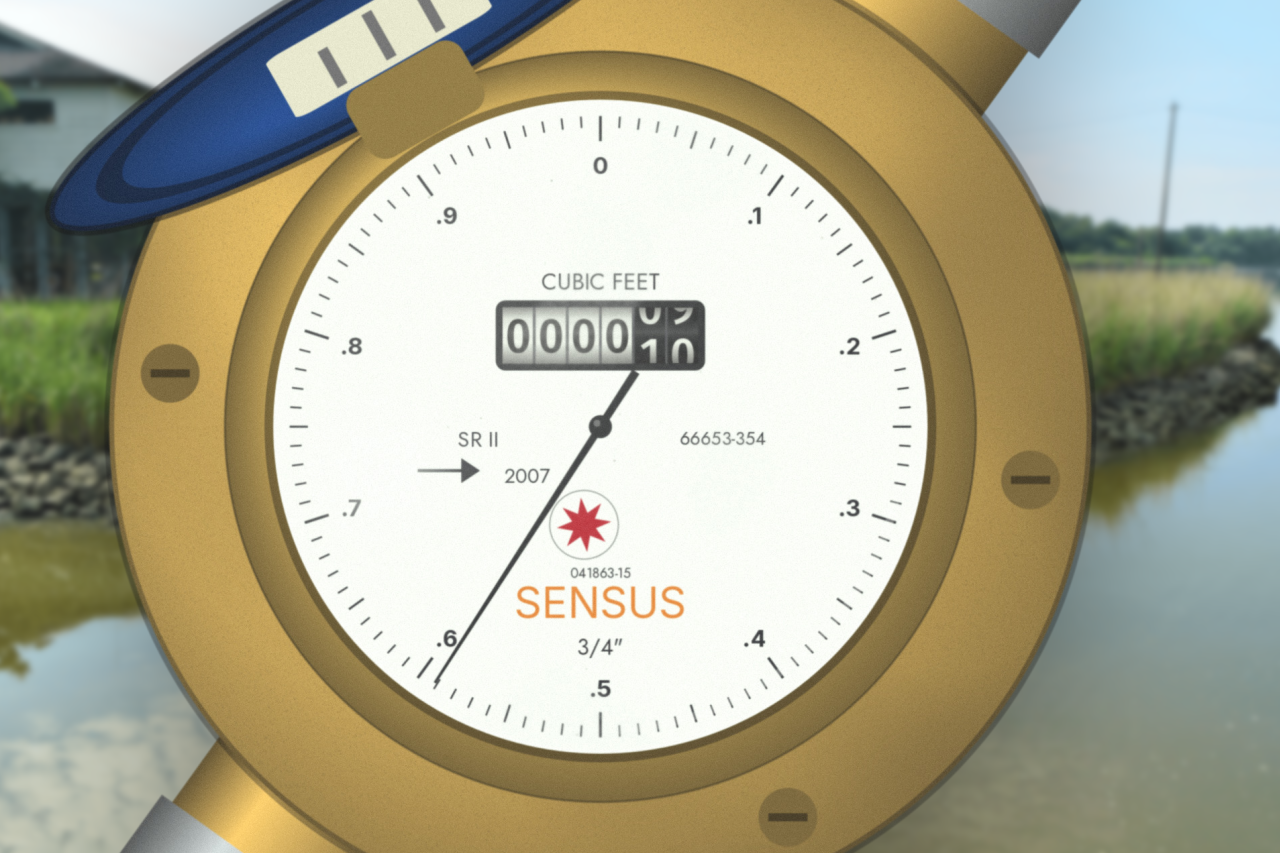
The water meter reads 9.59 ft³
